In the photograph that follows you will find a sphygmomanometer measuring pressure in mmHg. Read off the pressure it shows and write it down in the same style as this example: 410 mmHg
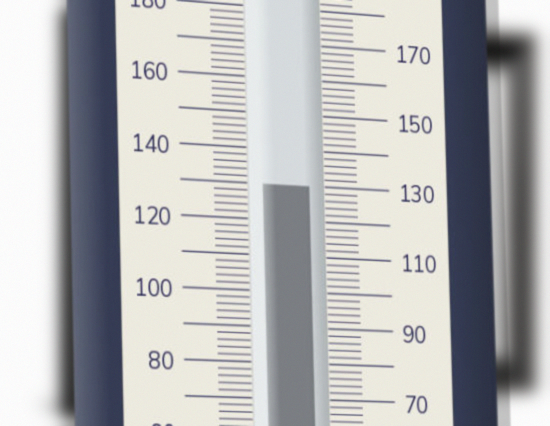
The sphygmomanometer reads 130 mmHg
